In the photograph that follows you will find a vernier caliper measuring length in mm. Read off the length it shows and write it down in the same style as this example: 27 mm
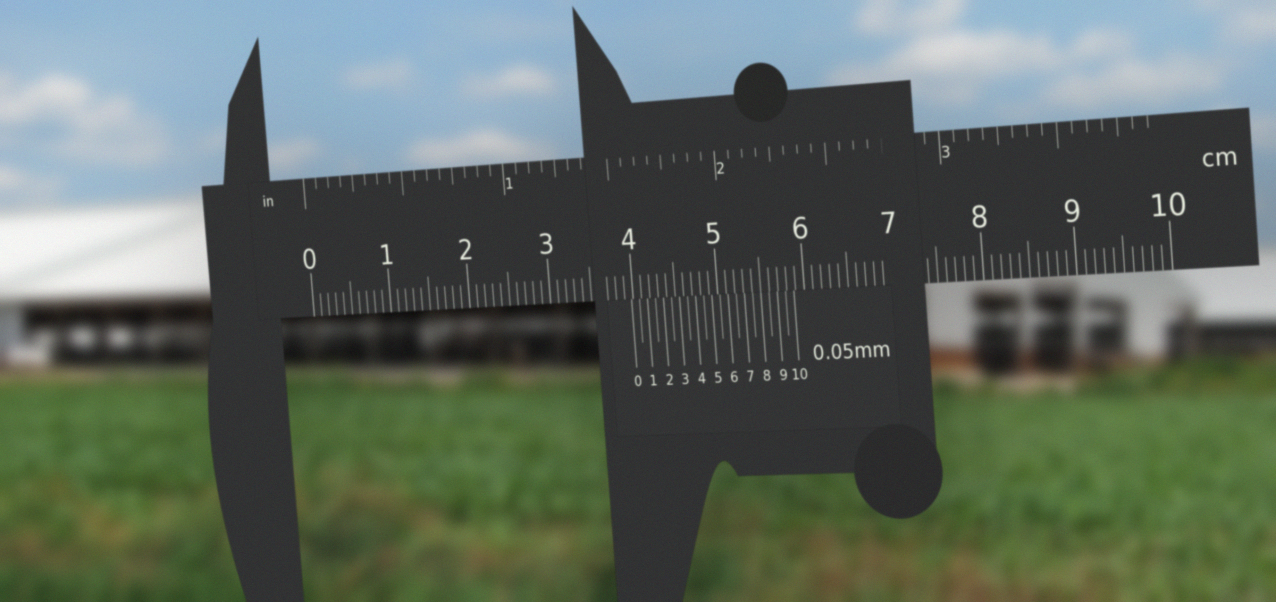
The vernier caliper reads 39.8 mm
